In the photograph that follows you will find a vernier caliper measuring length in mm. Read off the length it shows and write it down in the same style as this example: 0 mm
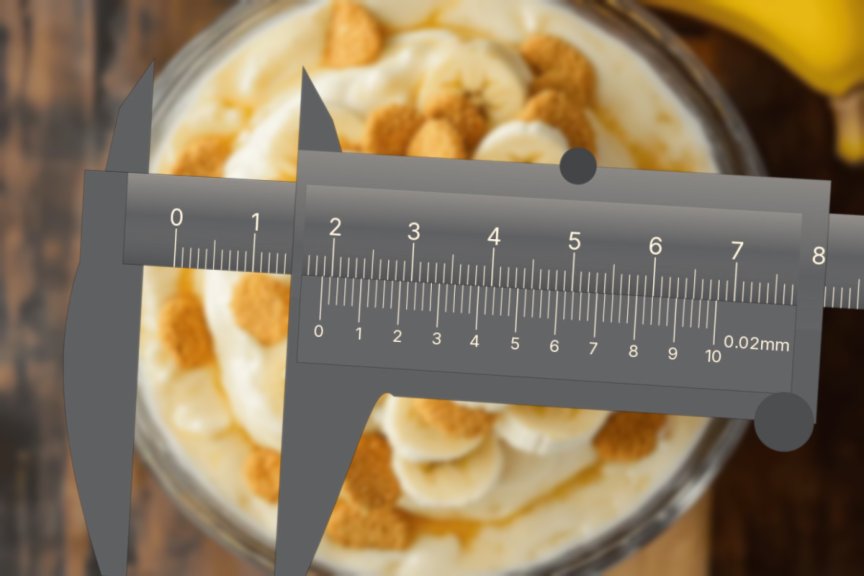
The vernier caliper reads 18.8 mm
